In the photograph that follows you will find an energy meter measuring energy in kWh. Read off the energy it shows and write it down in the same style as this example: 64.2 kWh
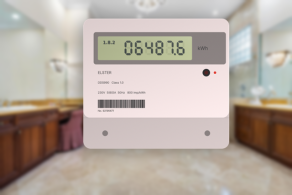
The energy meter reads 6487.6 kWh
